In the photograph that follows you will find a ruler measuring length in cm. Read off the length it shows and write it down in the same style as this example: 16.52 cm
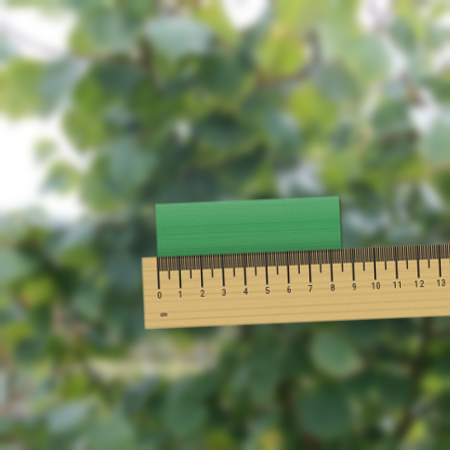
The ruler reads 8.5 cm
